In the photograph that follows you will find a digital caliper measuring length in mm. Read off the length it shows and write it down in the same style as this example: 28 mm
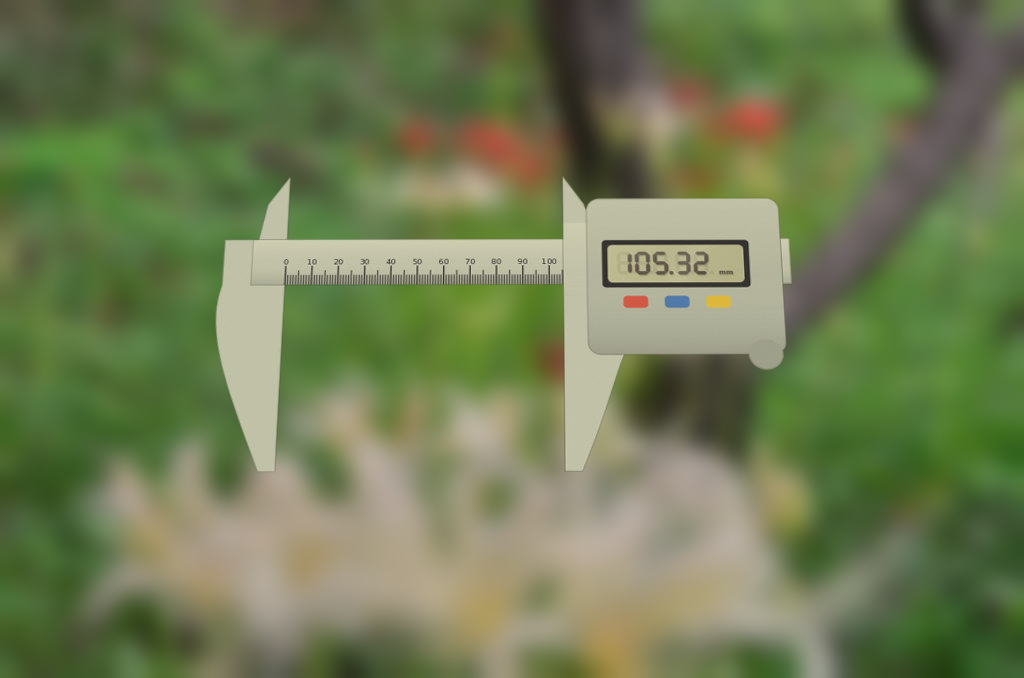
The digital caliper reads 105.32 mm
